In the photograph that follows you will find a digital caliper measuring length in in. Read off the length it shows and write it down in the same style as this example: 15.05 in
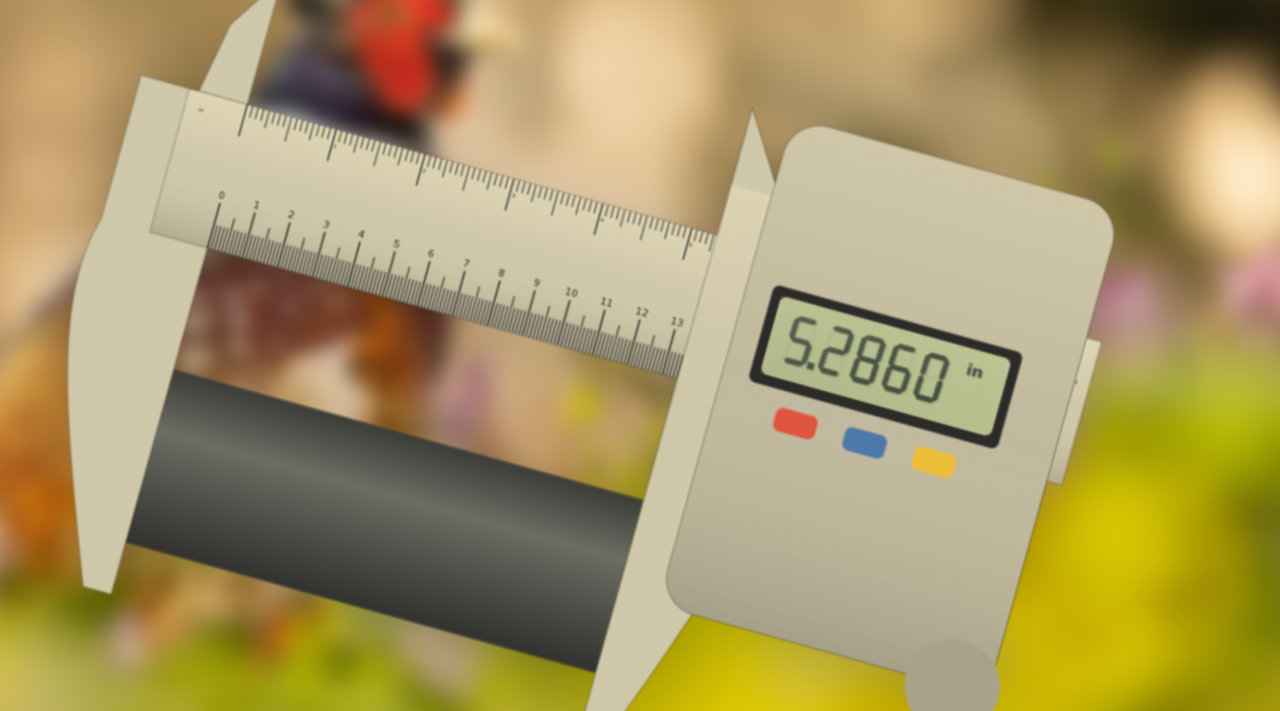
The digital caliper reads 5.2860 in
